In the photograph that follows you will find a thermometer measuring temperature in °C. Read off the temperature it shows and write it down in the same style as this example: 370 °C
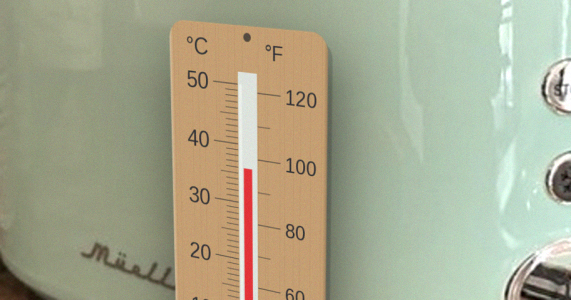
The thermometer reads 36 °C
